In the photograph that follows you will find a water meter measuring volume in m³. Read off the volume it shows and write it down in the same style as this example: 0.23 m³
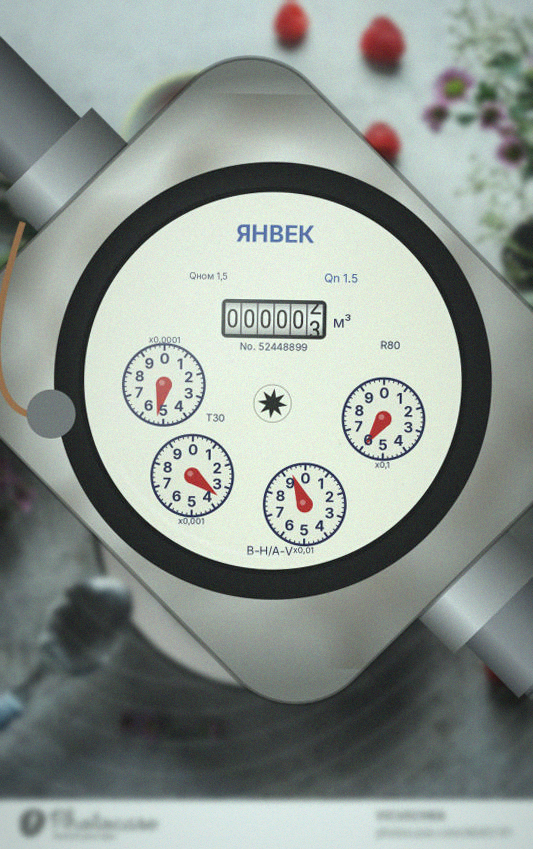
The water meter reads 2.5935 m³
